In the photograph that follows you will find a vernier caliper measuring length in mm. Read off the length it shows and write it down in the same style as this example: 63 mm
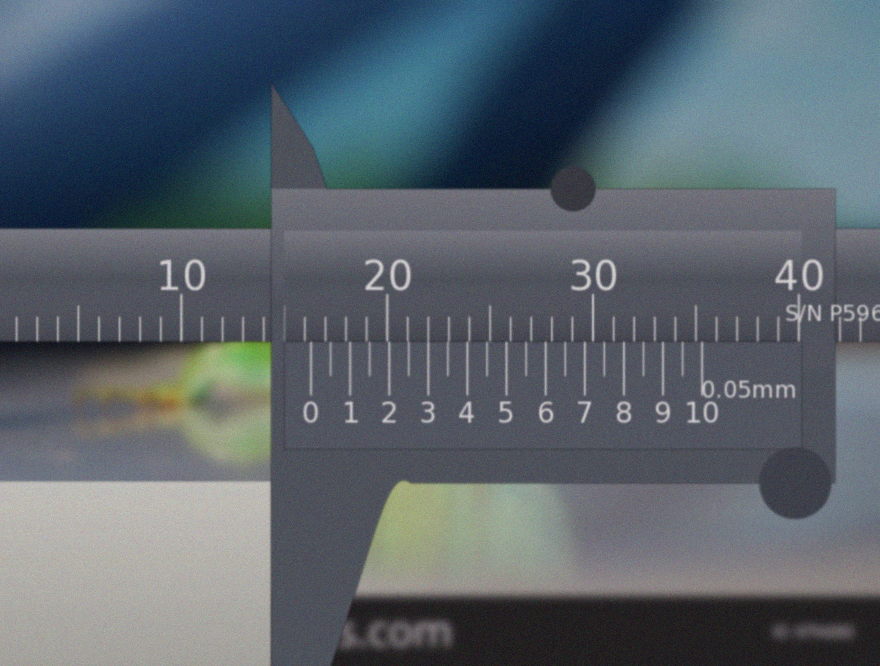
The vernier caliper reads 16.3 mm
